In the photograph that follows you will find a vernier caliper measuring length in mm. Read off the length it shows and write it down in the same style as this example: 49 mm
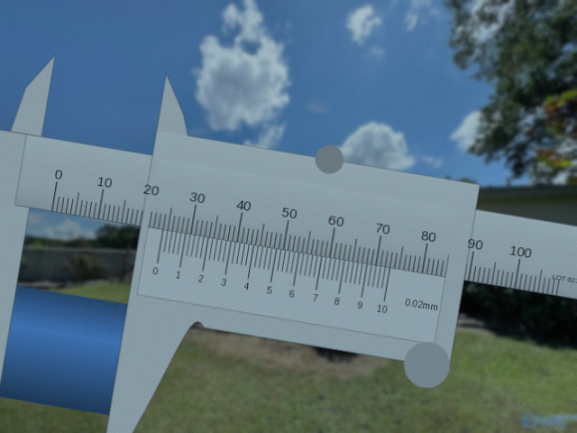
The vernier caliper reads 24.0 mm
